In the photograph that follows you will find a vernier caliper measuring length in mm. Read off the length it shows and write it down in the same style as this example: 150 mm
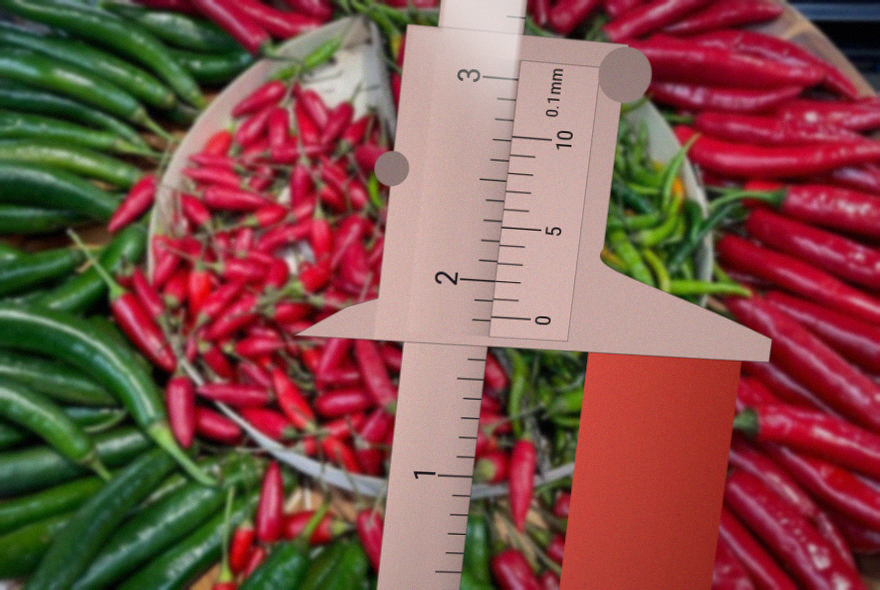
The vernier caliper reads 18.2 mm
